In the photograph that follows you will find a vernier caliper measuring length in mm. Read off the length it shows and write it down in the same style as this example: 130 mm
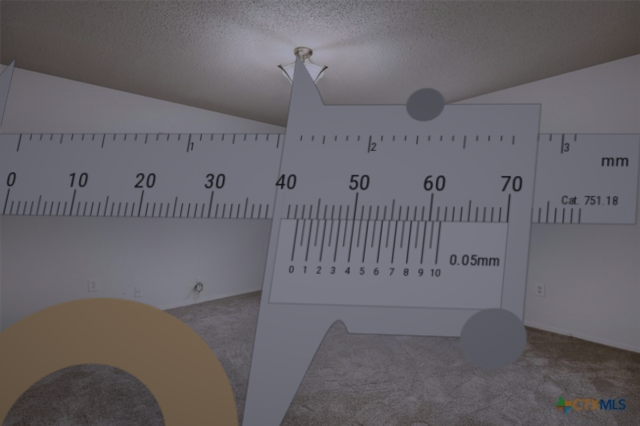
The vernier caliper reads 42.4 mm
